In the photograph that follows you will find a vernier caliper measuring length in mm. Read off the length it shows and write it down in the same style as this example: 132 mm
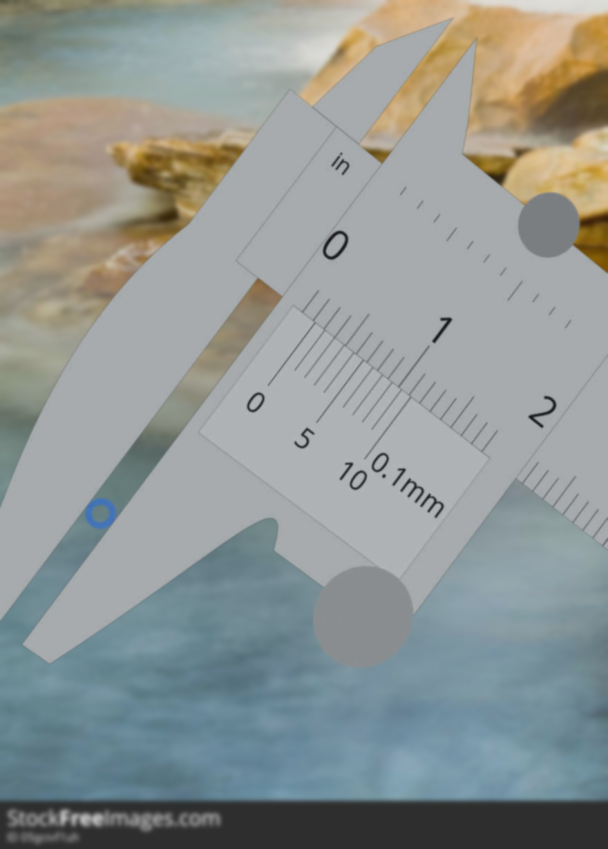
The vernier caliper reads 2.2 mm
